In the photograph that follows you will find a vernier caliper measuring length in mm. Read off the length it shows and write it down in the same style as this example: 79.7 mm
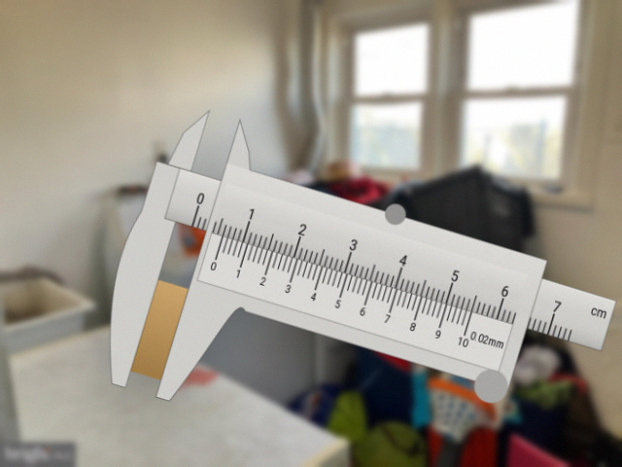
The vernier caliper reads 6.0 mm
